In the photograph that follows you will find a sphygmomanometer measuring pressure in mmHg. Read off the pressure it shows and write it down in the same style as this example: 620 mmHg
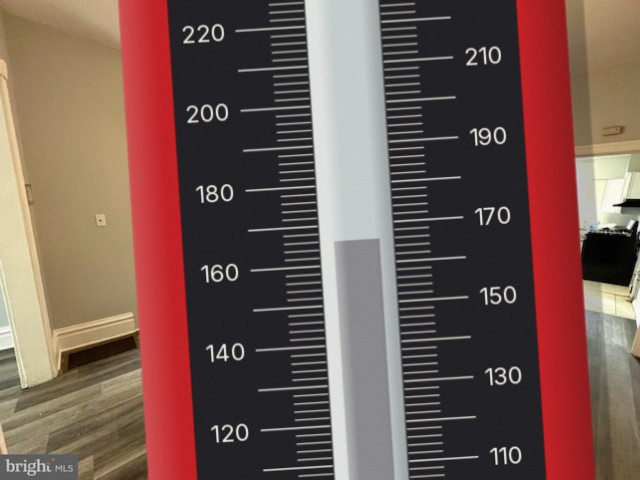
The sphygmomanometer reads 166 mmHg
